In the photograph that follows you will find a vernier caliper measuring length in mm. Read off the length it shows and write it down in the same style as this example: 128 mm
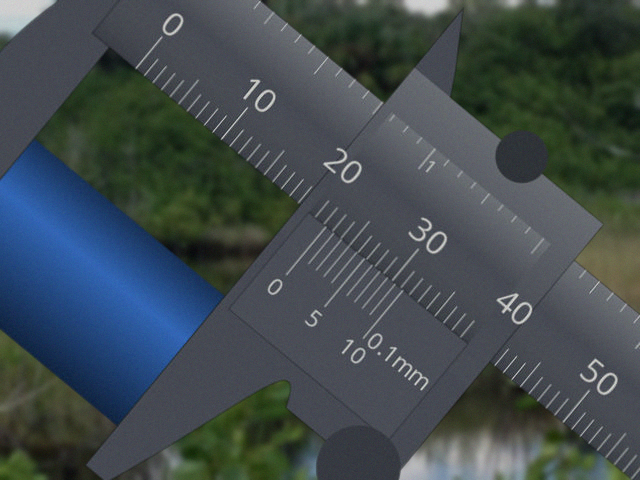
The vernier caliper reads 22.3 mm
